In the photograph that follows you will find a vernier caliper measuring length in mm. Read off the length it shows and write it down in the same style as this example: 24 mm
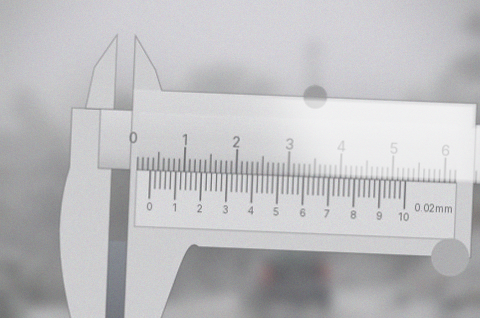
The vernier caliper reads 3.5 mm
